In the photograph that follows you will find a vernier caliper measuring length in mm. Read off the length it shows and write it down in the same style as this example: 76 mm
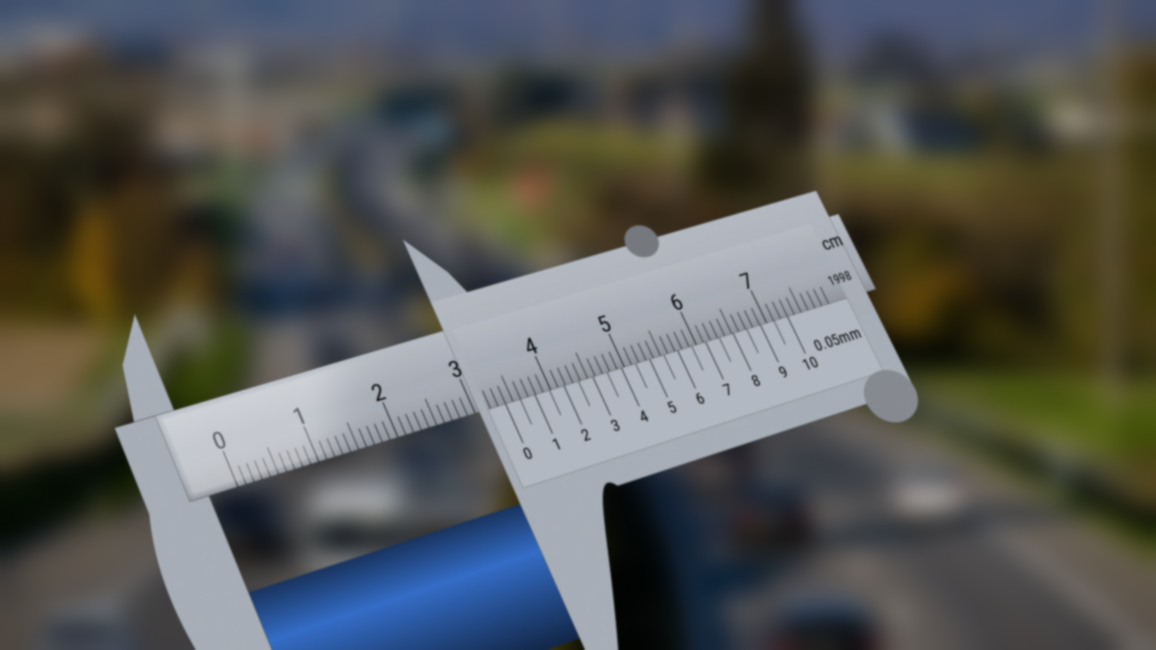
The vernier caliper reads 34.0 mm
